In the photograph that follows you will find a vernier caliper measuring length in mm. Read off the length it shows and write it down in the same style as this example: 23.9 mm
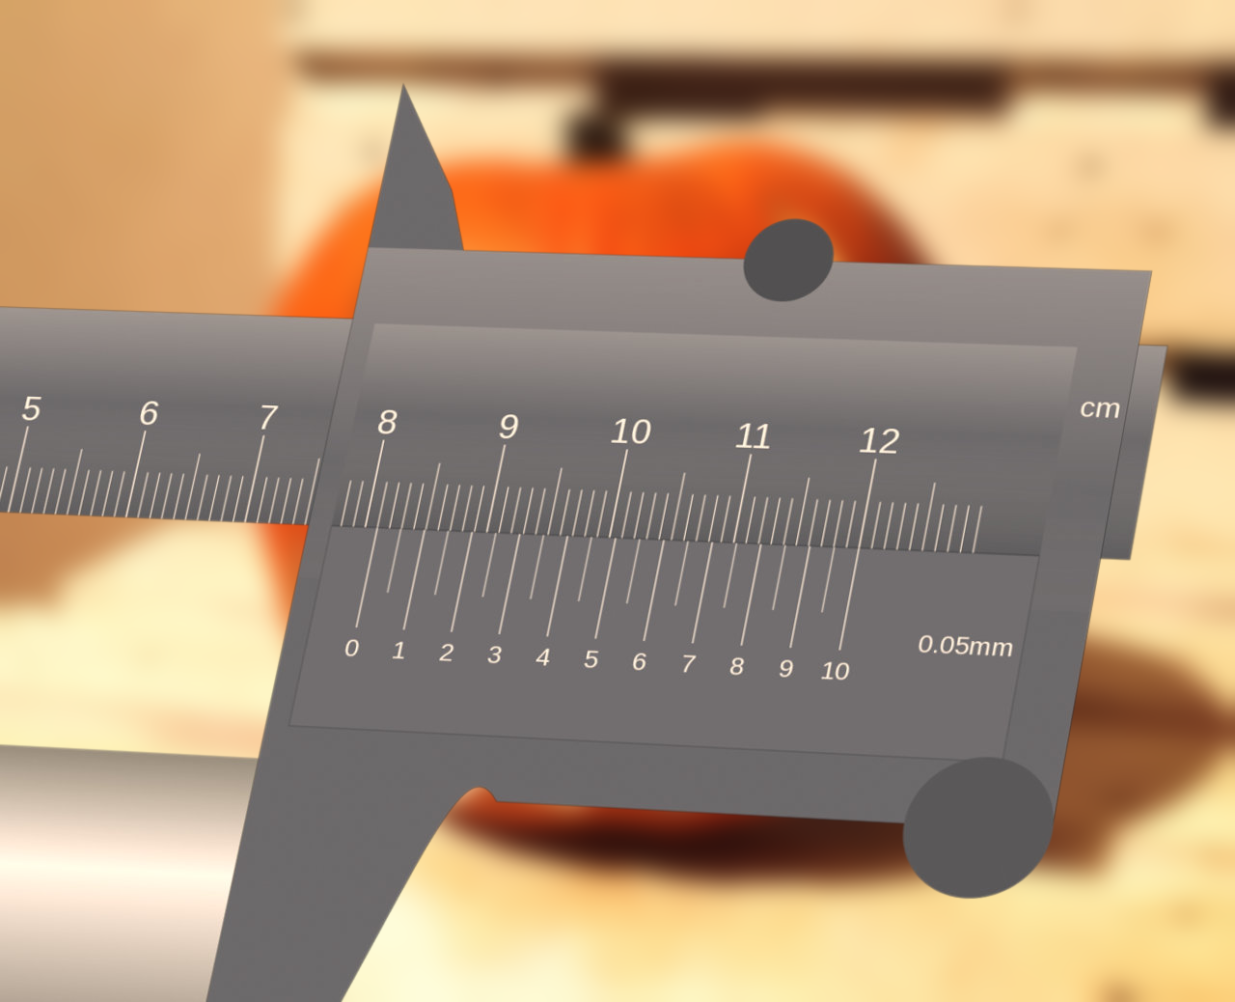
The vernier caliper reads 81.0 mm
